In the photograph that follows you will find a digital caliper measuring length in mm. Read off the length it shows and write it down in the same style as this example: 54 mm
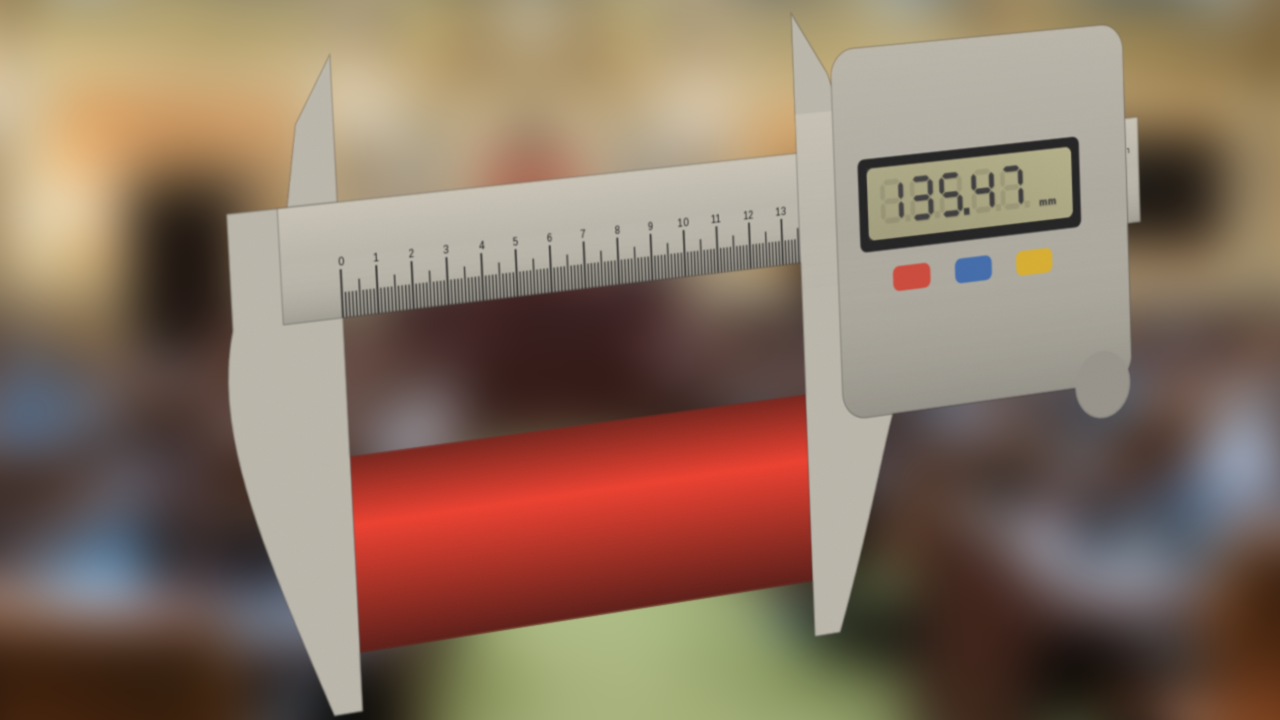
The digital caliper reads 135.47 mm
